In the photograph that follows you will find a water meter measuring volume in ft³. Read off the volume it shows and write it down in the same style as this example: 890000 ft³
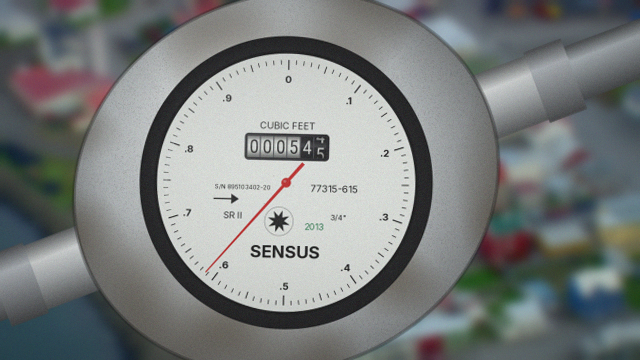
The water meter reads 544.61 ft³
